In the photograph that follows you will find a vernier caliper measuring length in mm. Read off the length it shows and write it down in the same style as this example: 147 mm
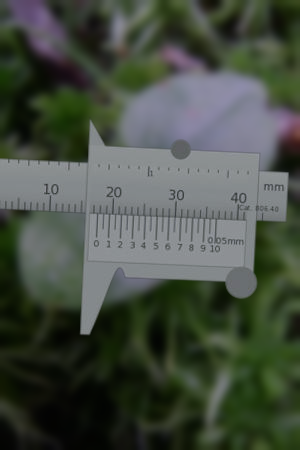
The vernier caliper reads 17.6 mm
